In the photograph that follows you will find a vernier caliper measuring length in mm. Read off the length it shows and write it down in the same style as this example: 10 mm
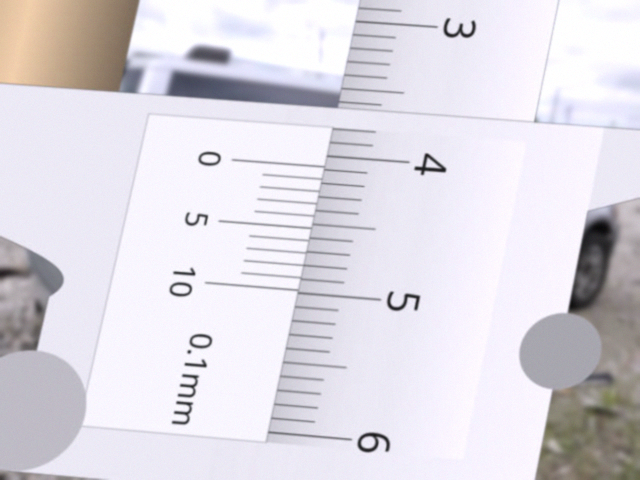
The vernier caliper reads 40.8 mm
